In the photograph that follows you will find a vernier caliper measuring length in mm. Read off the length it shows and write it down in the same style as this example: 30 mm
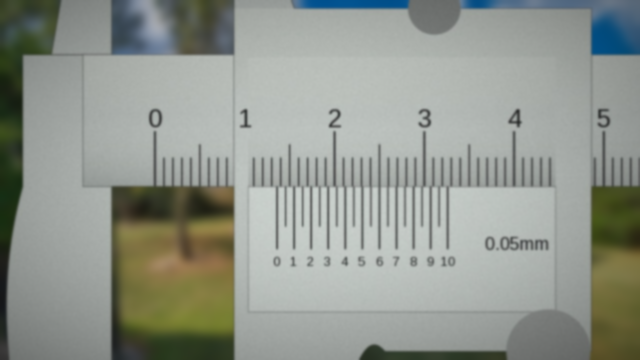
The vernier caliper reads 13.6 mm
